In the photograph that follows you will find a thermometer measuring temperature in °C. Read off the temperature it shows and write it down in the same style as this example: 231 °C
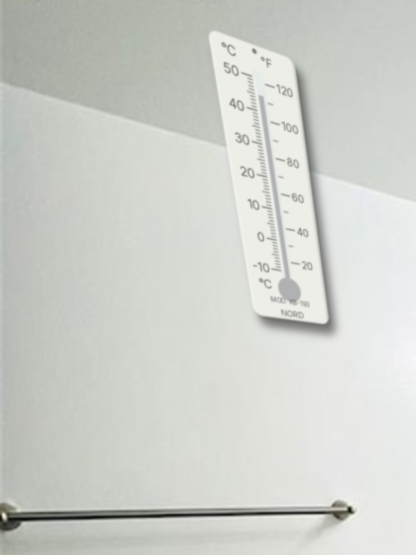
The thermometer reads 45 °C
